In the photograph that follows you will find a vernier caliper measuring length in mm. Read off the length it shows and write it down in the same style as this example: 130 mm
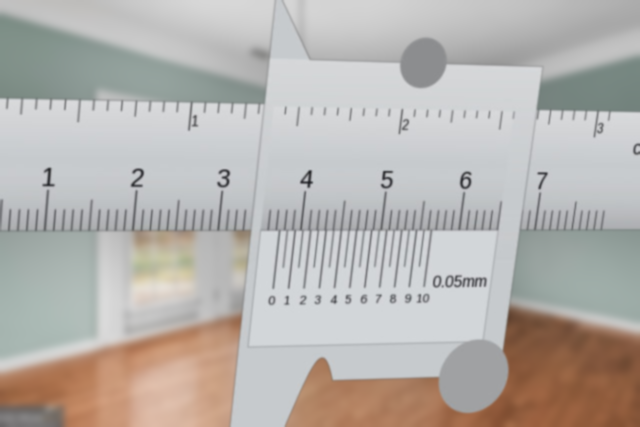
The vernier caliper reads 37.4 mm
